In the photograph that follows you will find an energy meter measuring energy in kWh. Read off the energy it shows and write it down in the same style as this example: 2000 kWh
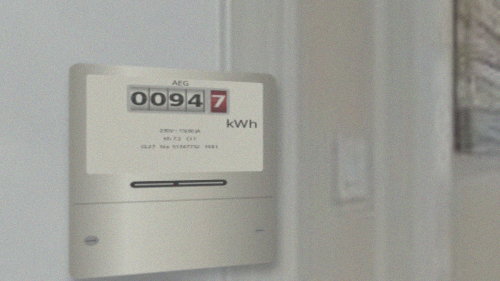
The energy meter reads 94.7 kWh
